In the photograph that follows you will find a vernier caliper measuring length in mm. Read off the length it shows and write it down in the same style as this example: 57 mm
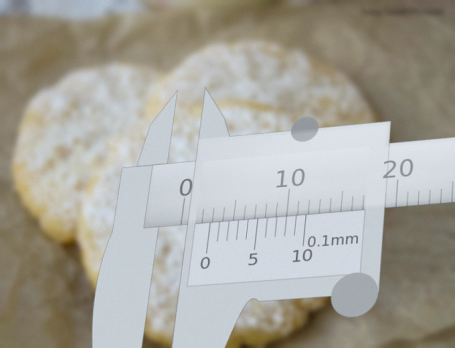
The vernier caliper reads 2.8 mm
